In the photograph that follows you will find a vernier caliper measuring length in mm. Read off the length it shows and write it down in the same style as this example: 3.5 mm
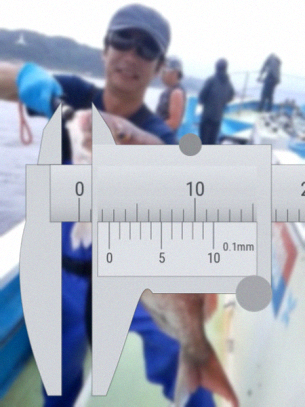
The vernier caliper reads 2.6 mm
